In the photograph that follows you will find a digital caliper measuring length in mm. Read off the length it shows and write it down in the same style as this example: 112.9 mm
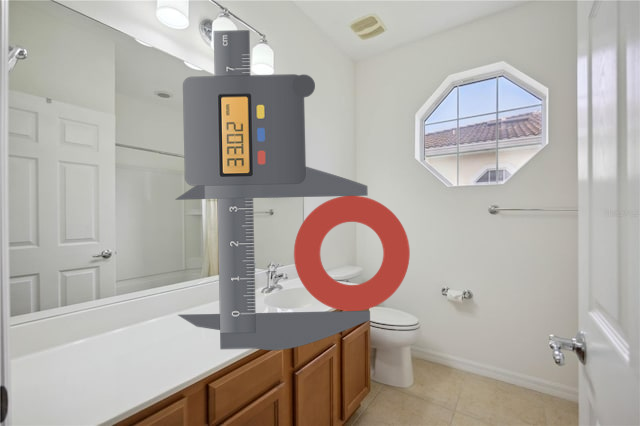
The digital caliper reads 33.02 mm
